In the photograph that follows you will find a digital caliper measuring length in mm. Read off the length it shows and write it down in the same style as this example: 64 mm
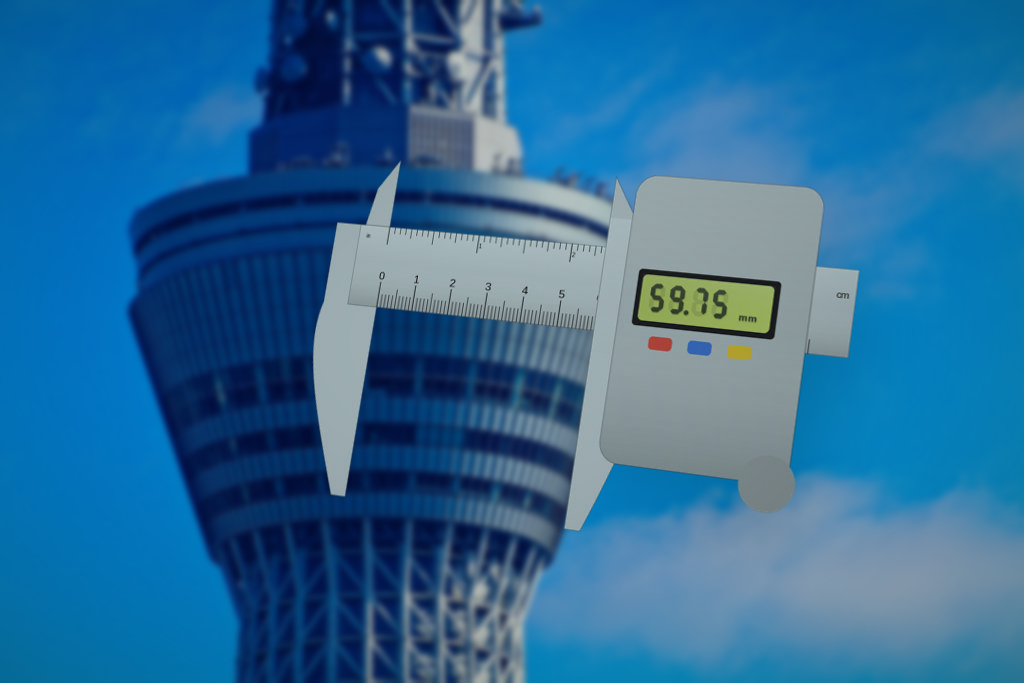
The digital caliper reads 59.75 mm
